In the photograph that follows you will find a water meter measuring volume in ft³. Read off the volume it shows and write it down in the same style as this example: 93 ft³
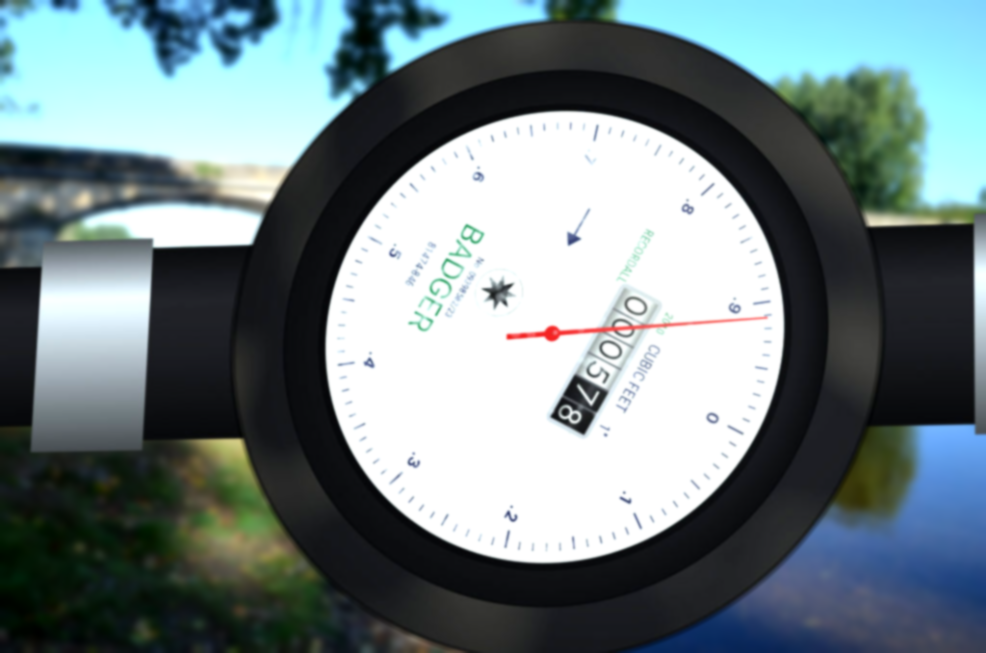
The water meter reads 577.91 ft³
